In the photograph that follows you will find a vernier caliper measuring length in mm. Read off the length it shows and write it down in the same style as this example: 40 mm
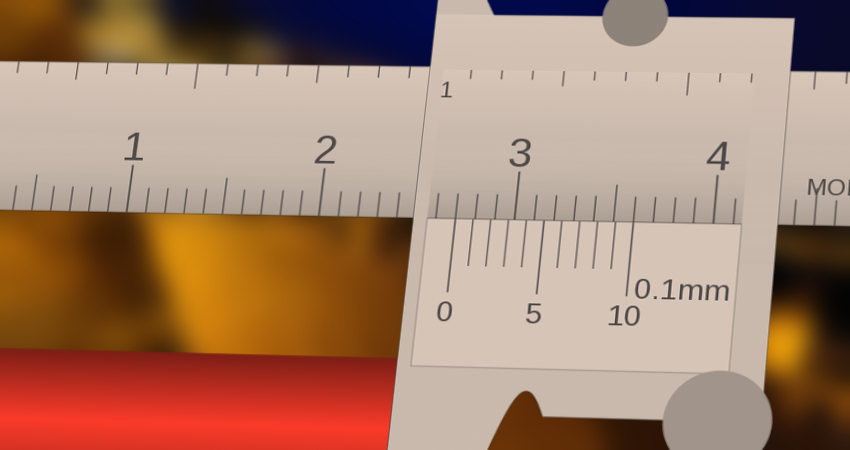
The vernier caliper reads 27.0 mm
